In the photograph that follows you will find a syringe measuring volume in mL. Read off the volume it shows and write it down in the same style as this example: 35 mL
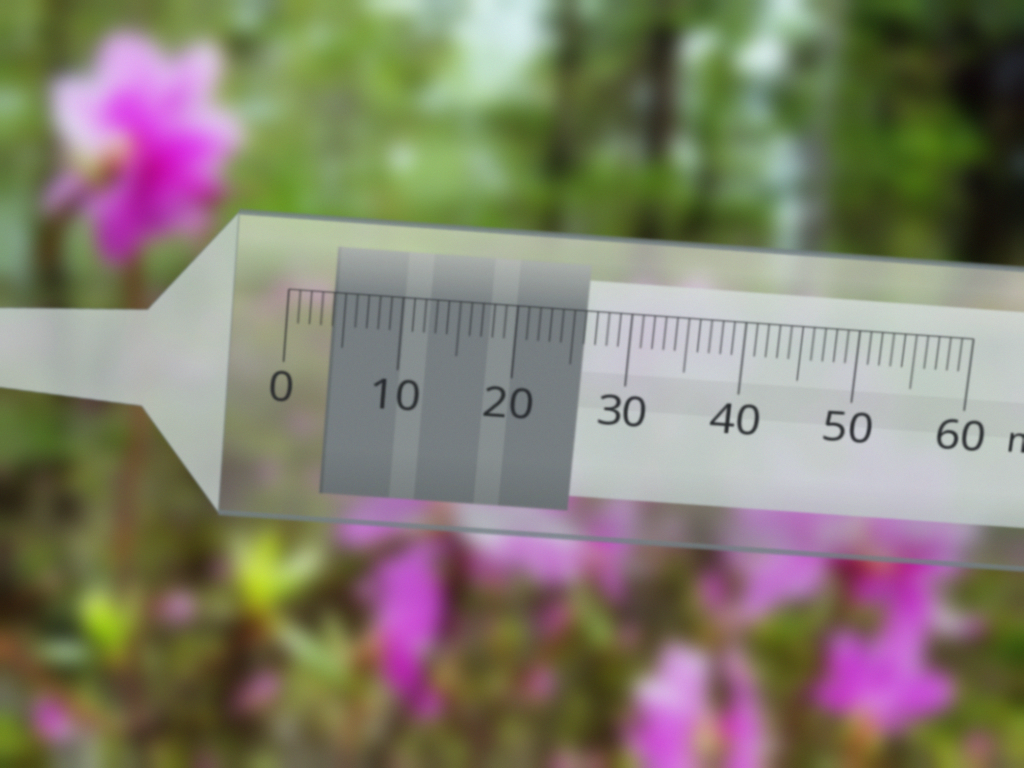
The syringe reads 4 mL
